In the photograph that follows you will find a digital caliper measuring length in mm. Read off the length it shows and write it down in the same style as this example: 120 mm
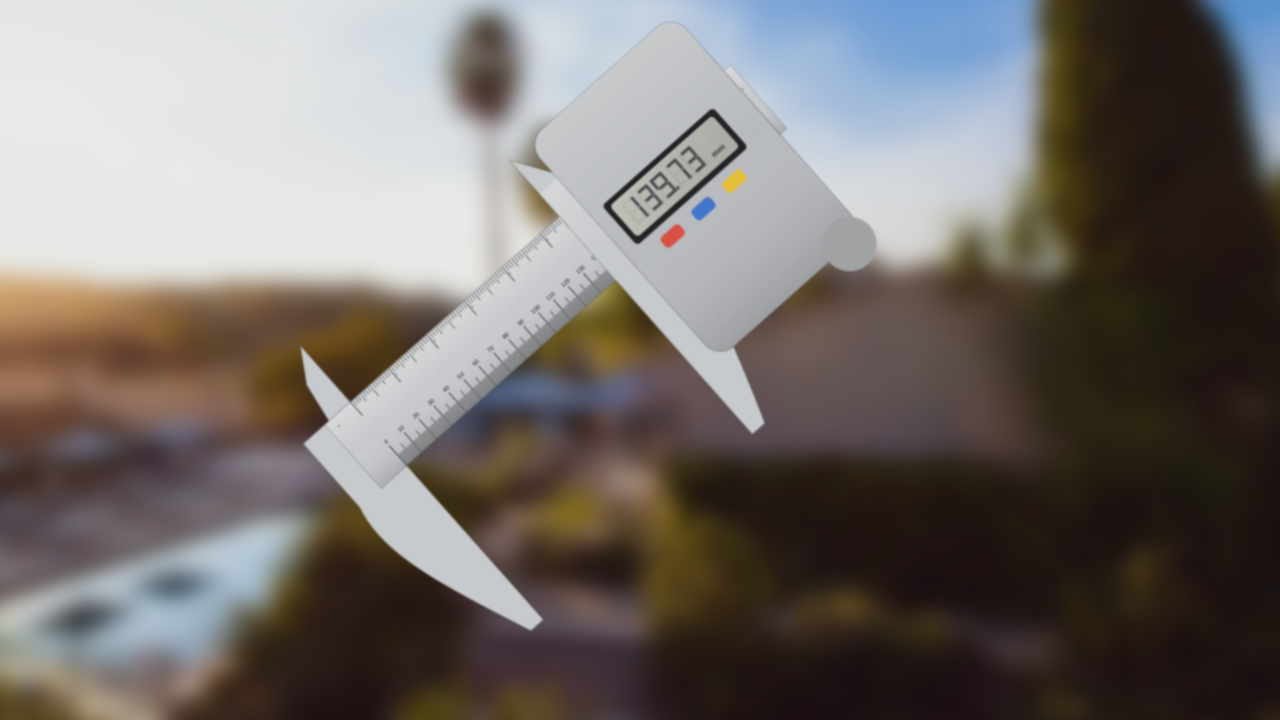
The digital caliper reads 139.73 mm
